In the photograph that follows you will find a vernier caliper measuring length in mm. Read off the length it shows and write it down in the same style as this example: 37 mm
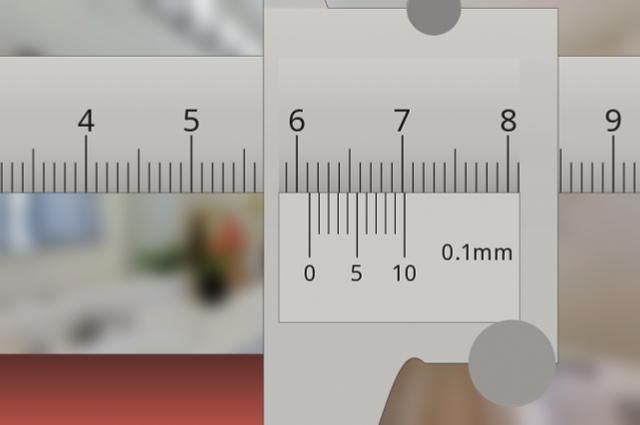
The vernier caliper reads 61.2 mm
